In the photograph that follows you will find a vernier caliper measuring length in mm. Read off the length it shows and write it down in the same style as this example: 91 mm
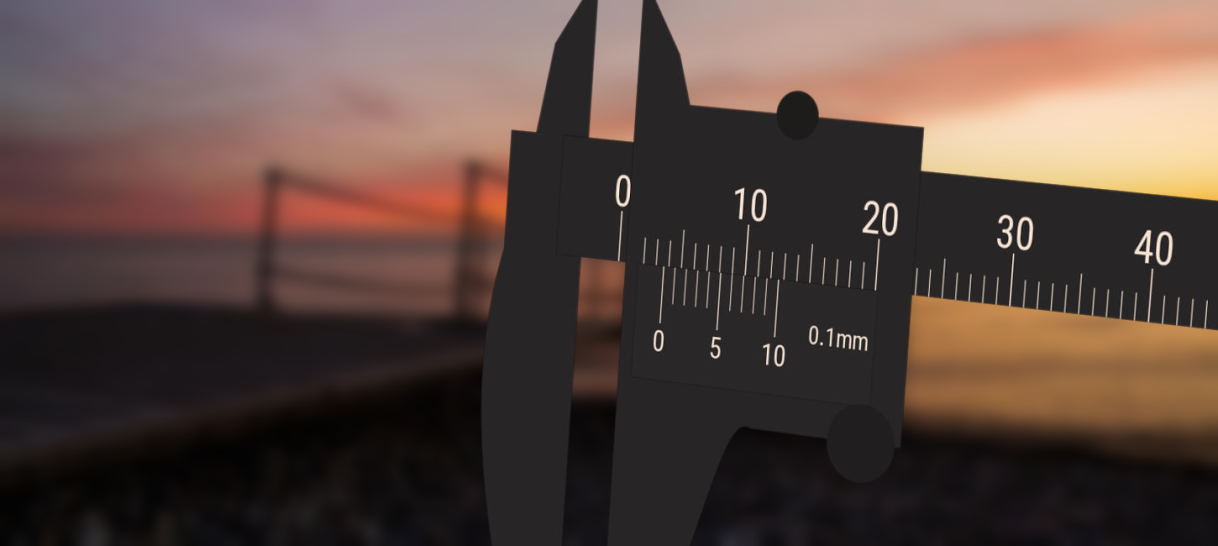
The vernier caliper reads 3.6 mm
